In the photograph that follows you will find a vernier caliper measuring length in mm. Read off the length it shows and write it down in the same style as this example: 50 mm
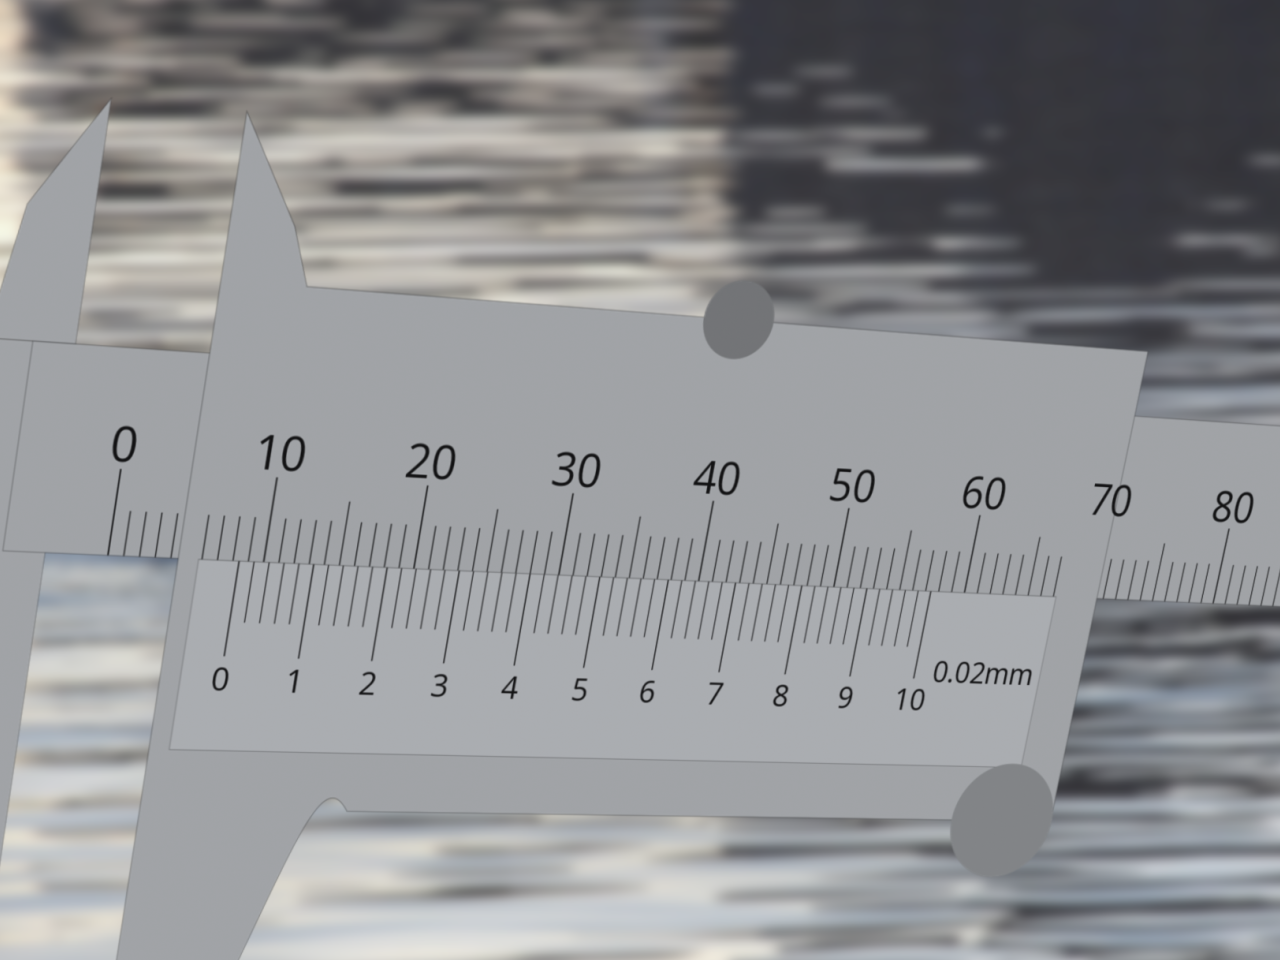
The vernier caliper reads 8.4 mm
